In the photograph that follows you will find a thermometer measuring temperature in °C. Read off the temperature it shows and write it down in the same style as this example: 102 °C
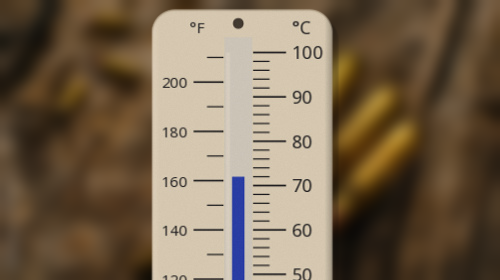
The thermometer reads 72 °C
